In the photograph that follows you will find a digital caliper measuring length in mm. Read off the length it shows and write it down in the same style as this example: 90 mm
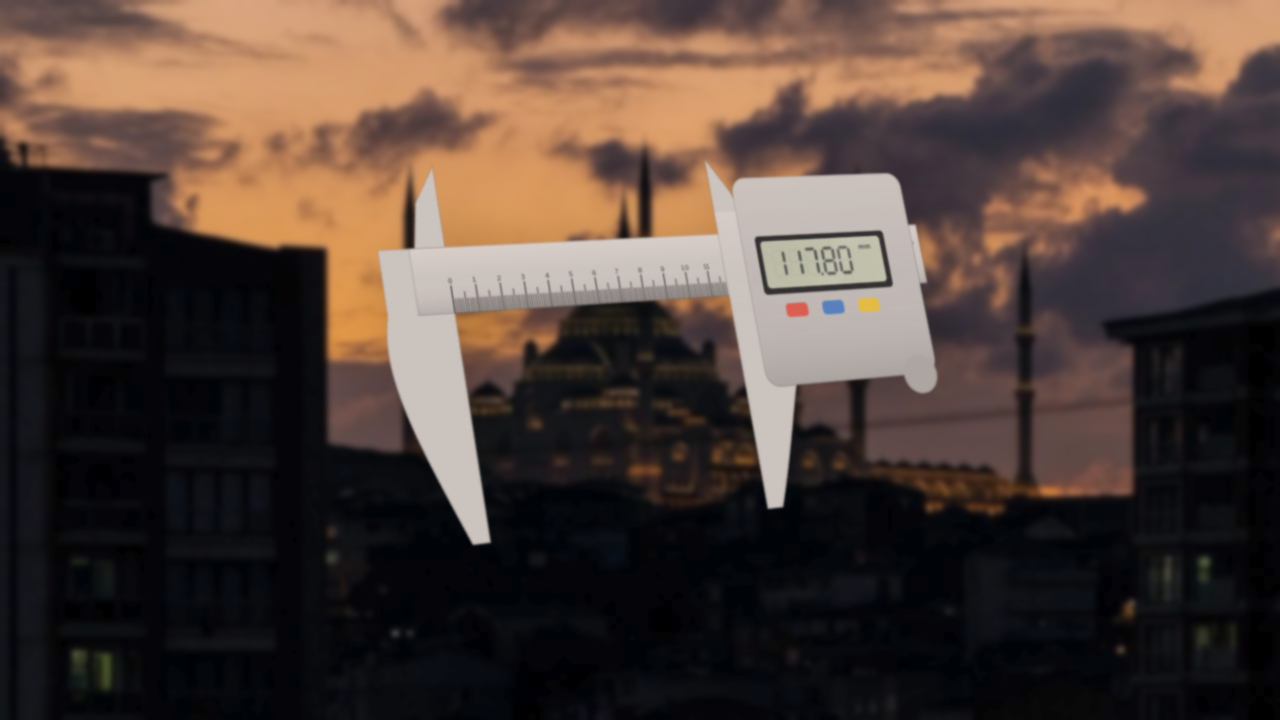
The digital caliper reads 117.80 mm
